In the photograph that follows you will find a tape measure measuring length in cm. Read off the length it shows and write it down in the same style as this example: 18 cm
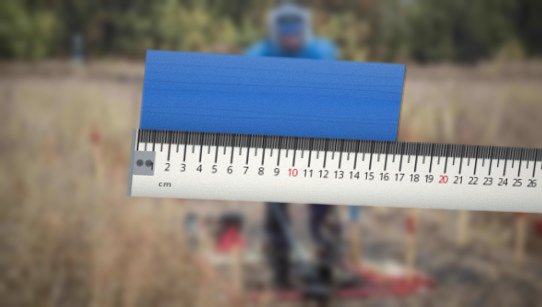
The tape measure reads 16.5 cm
